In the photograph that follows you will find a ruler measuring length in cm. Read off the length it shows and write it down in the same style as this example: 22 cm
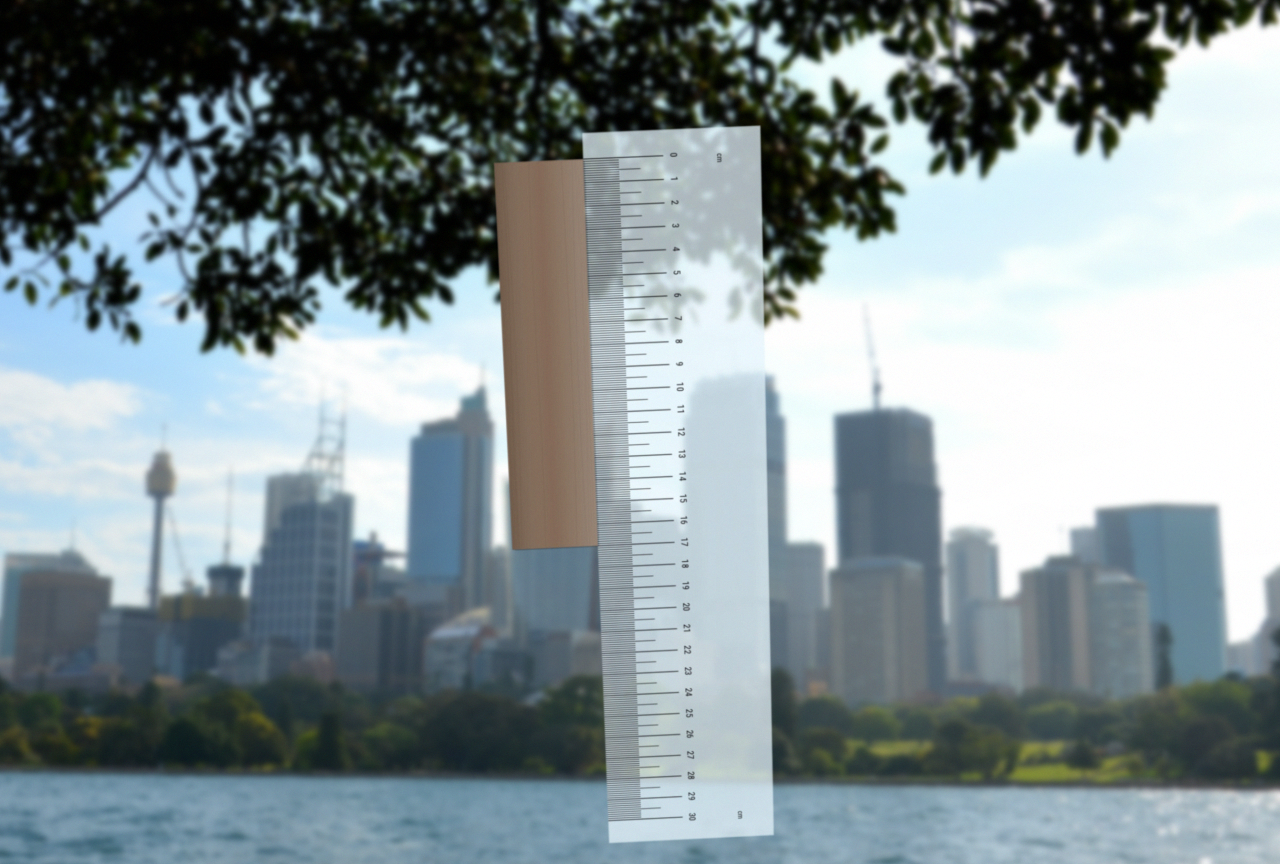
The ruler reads 17 cm
